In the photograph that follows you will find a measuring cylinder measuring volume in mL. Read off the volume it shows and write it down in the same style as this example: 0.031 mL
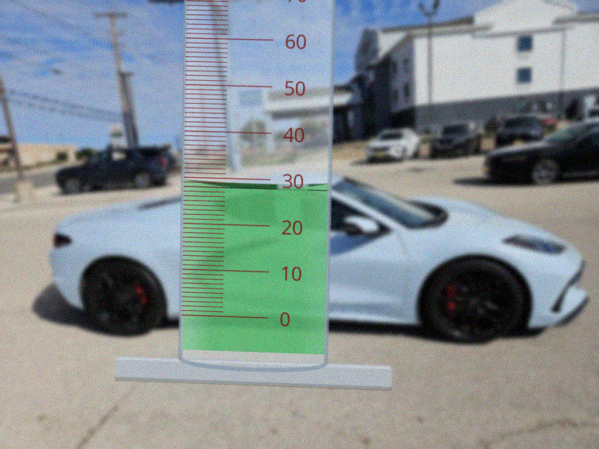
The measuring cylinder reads 28 mL
